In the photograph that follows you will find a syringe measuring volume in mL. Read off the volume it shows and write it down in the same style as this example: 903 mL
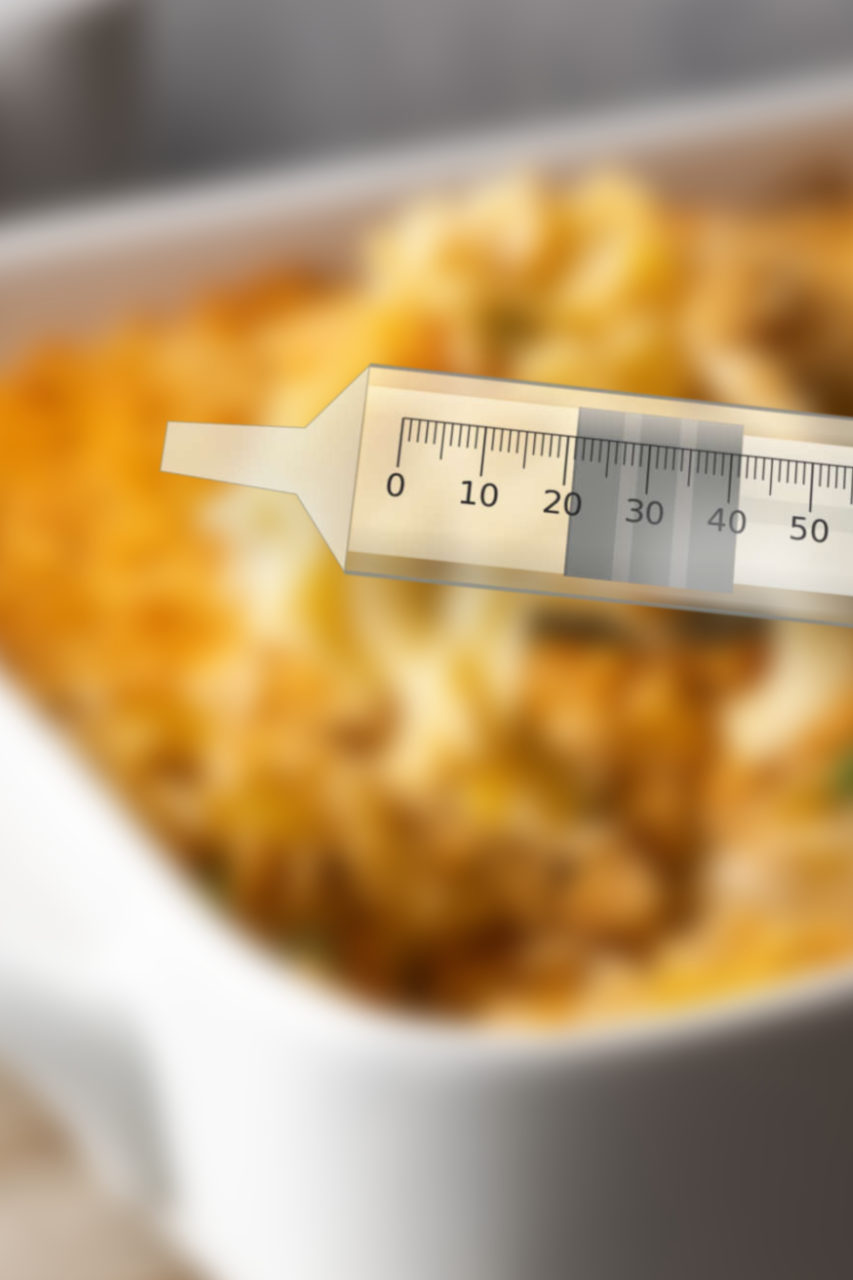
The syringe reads 21 mL
